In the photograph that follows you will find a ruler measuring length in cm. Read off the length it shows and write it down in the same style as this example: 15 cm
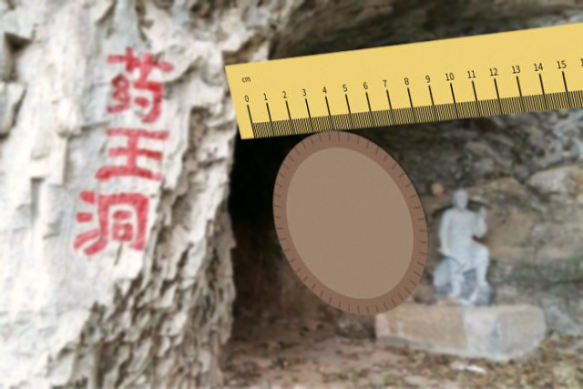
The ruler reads 7.5 cm
